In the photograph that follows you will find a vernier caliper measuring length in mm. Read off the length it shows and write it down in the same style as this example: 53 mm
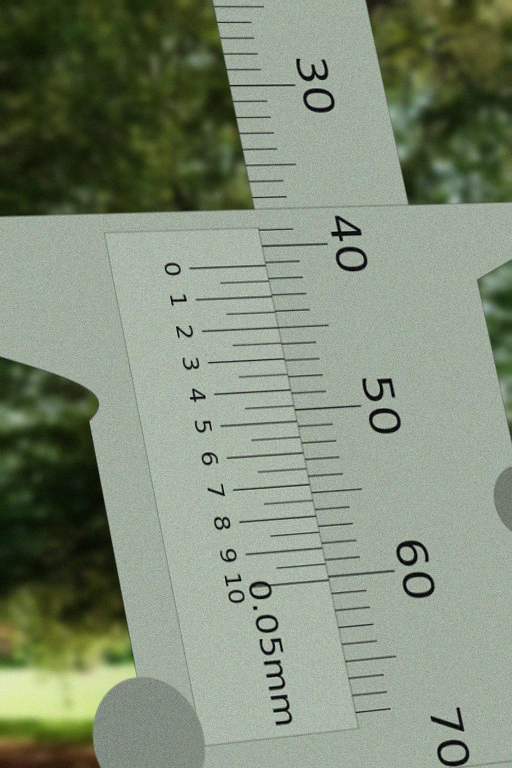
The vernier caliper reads 41.2 mm
